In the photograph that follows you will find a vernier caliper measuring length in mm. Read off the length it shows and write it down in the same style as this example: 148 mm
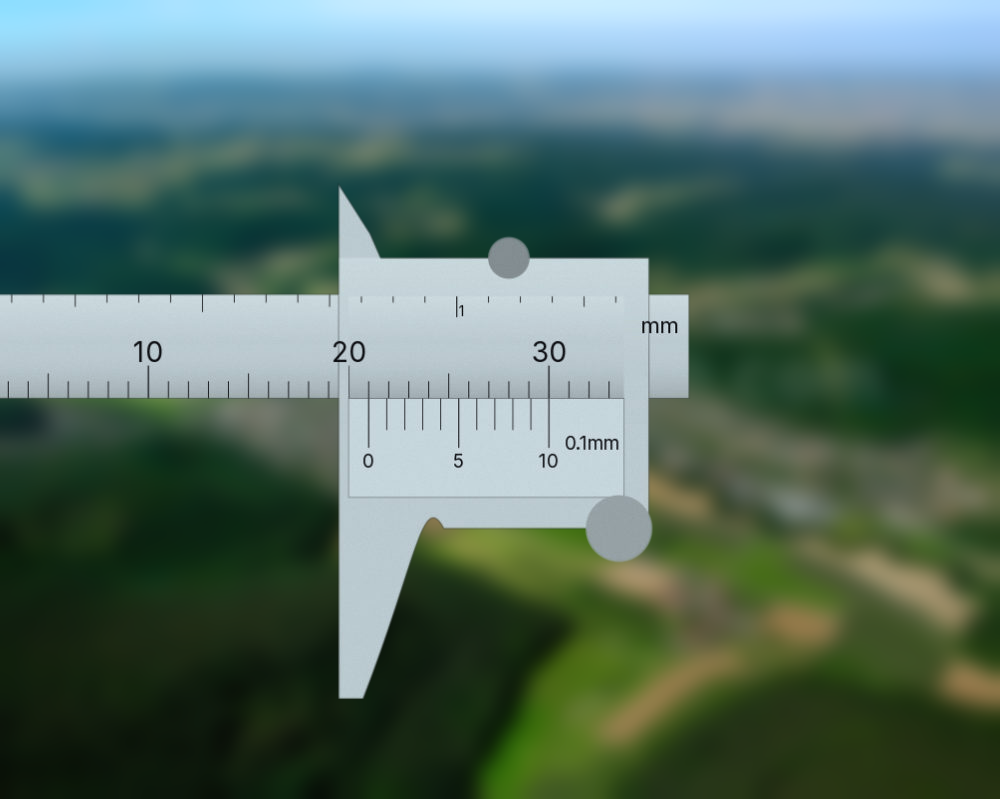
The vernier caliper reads 21.0 mm
